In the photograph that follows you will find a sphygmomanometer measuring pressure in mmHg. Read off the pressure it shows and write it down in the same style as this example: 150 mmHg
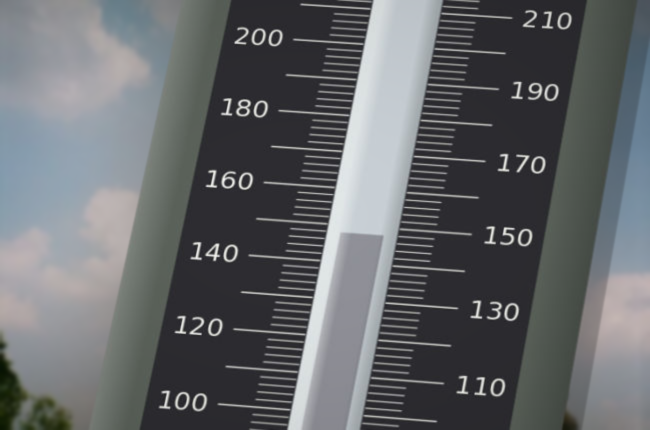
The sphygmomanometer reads 148 mmHg
